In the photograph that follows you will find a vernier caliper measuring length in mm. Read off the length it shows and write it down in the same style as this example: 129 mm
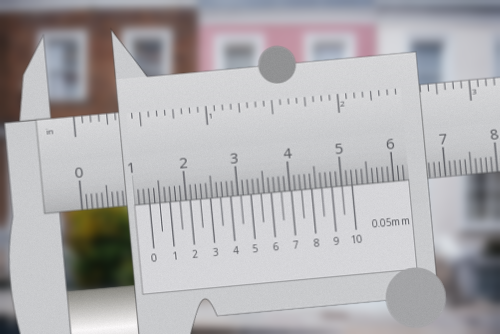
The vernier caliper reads 13.0 mm
